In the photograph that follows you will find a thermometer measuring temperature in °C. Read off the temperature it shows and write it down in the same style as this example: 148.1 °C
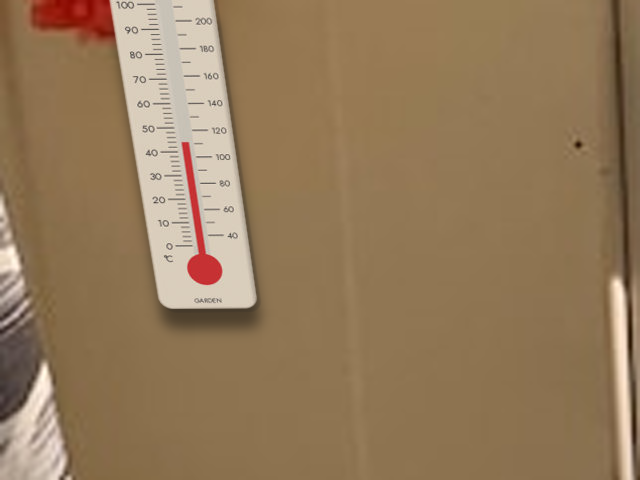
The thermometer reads 44 °C
